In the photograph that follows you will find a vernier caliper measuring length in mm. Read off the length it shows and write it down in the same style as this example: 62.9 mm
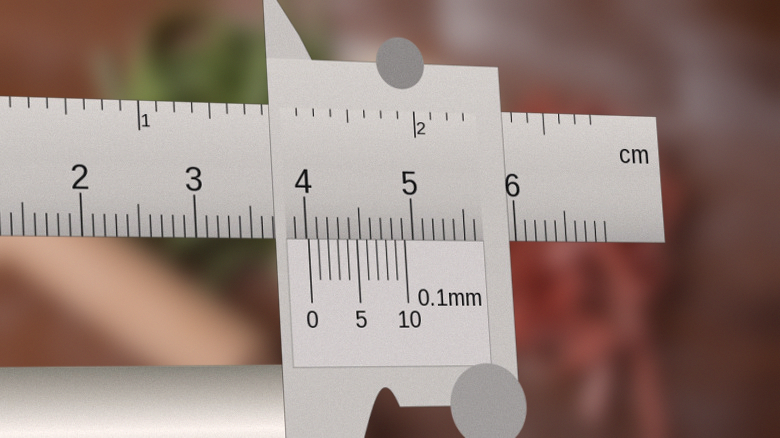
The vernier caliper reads 40.2 mm
